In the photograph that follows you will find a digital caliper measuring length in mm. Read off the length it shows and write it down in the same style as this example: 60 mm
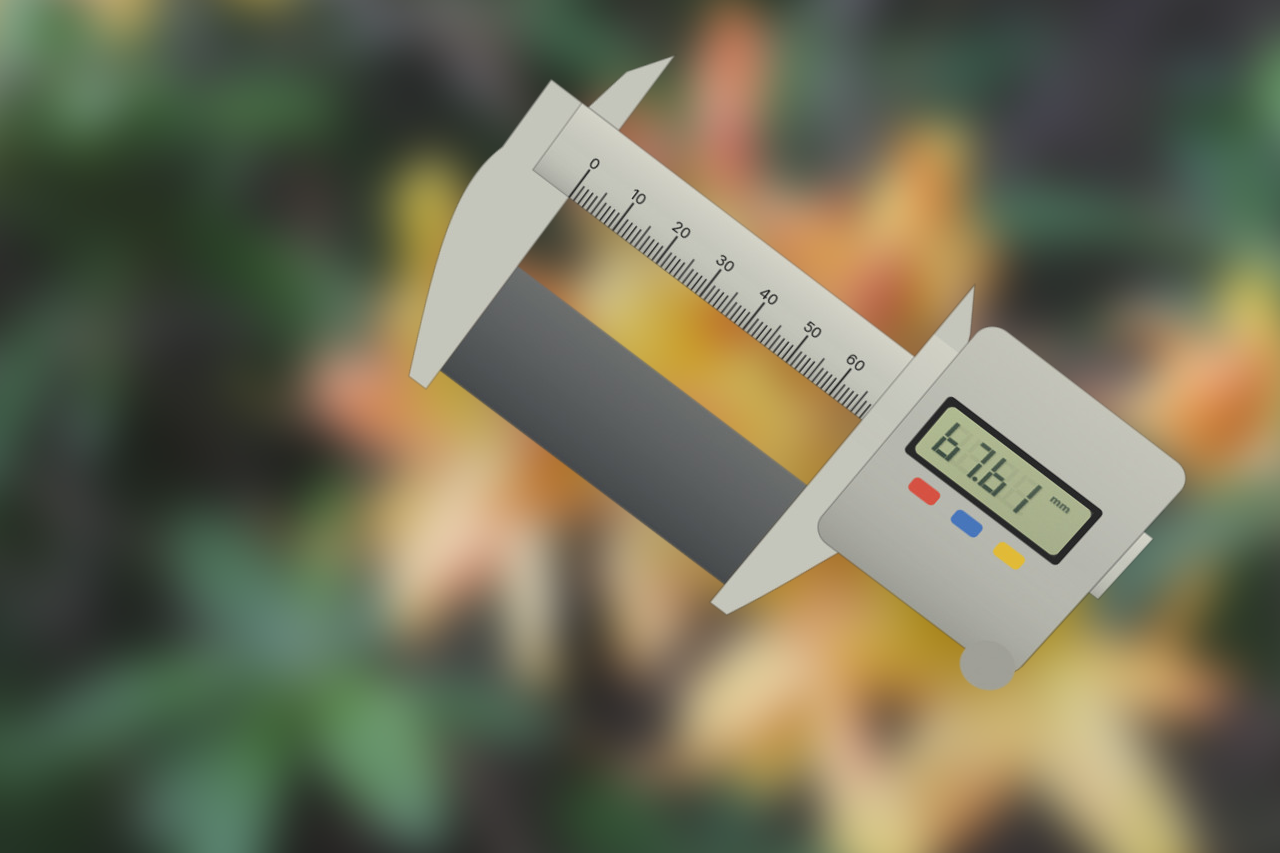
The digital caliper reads 67.61 mm
